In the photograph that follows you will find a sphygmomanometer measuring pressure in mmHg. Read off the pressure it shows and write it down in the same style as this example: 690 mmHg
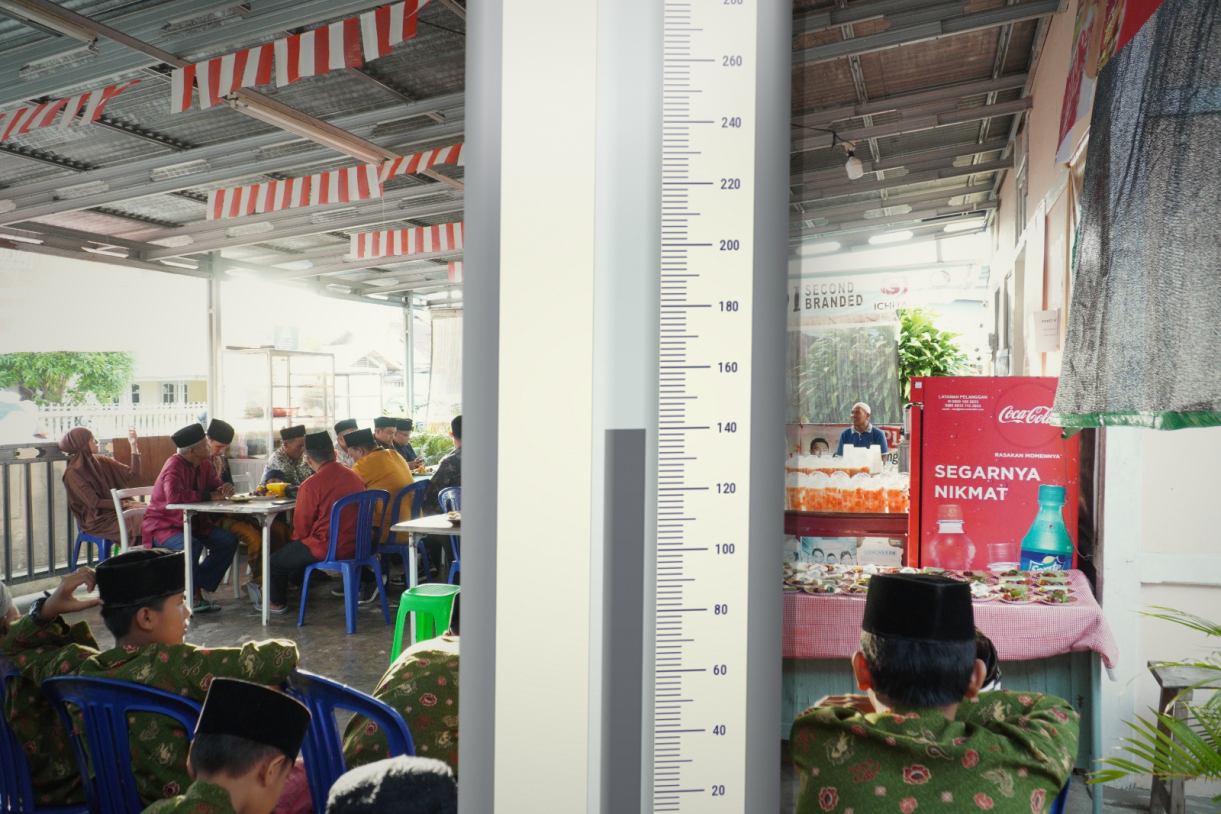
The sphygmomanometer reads 140 mmHg
